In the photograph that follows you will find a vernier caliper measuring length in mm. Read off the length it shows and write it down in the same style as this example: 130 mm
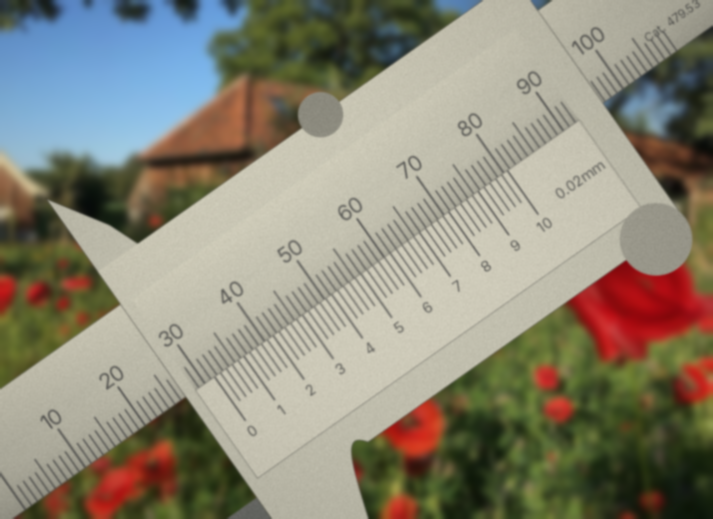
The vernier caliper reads 31.6 mm
